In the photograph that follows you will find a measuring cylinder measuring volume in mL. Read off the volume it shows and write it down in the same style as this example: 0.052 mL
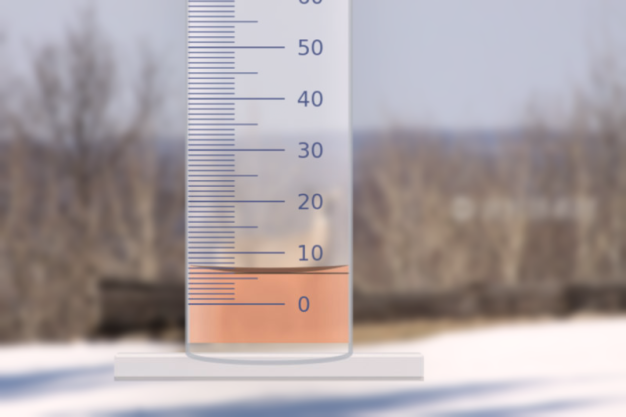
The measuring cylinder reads 6 mL
